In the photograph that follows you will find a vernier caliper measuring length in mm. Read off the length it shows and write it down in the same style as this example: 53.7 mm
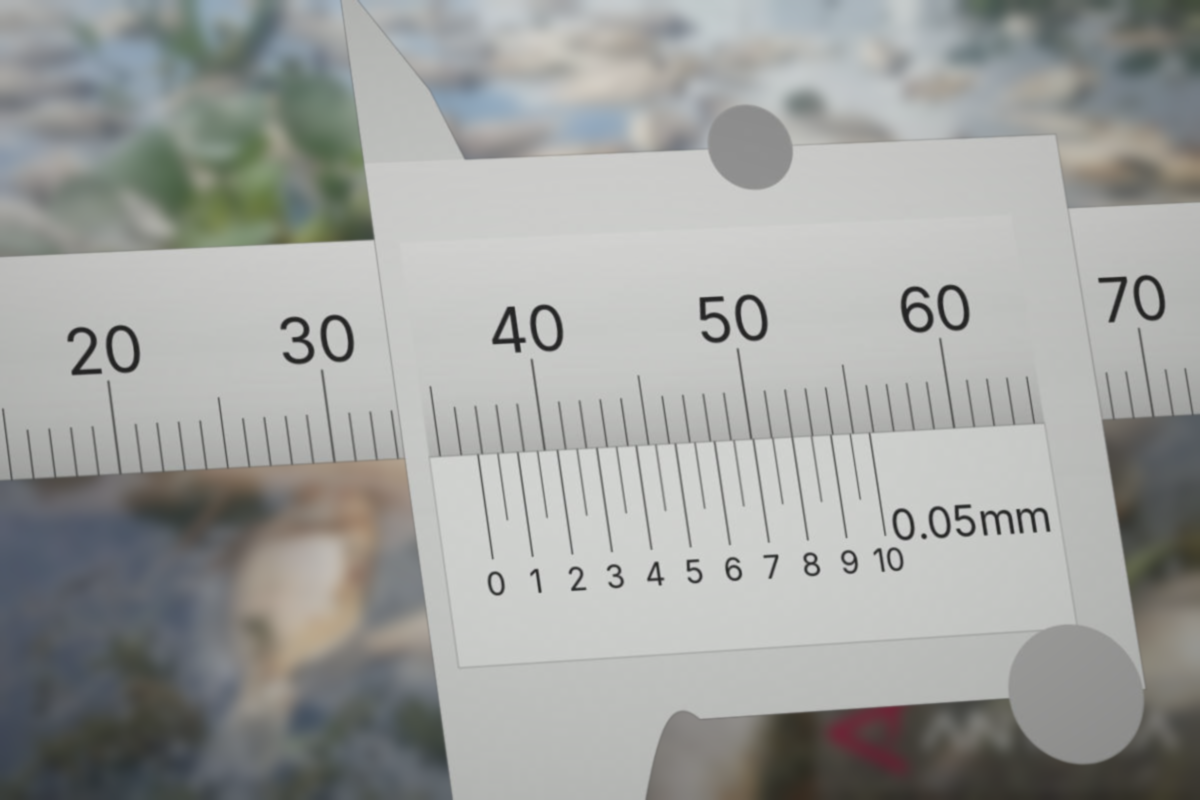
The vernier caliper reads 36.8 mm
